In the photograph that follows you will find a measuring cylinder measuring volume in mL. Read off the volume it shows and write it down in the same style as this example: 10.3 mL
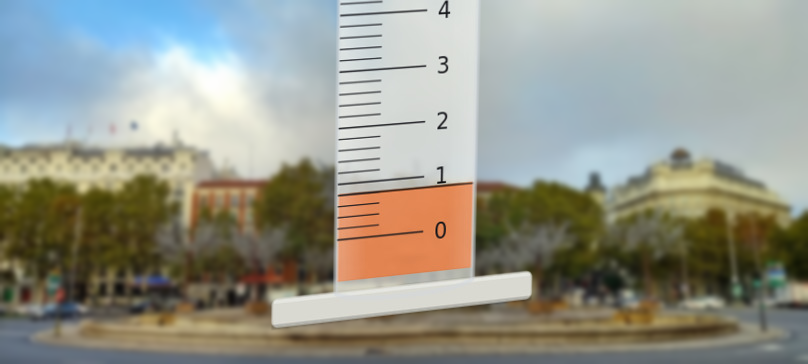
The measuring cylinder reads 0.8 mL
